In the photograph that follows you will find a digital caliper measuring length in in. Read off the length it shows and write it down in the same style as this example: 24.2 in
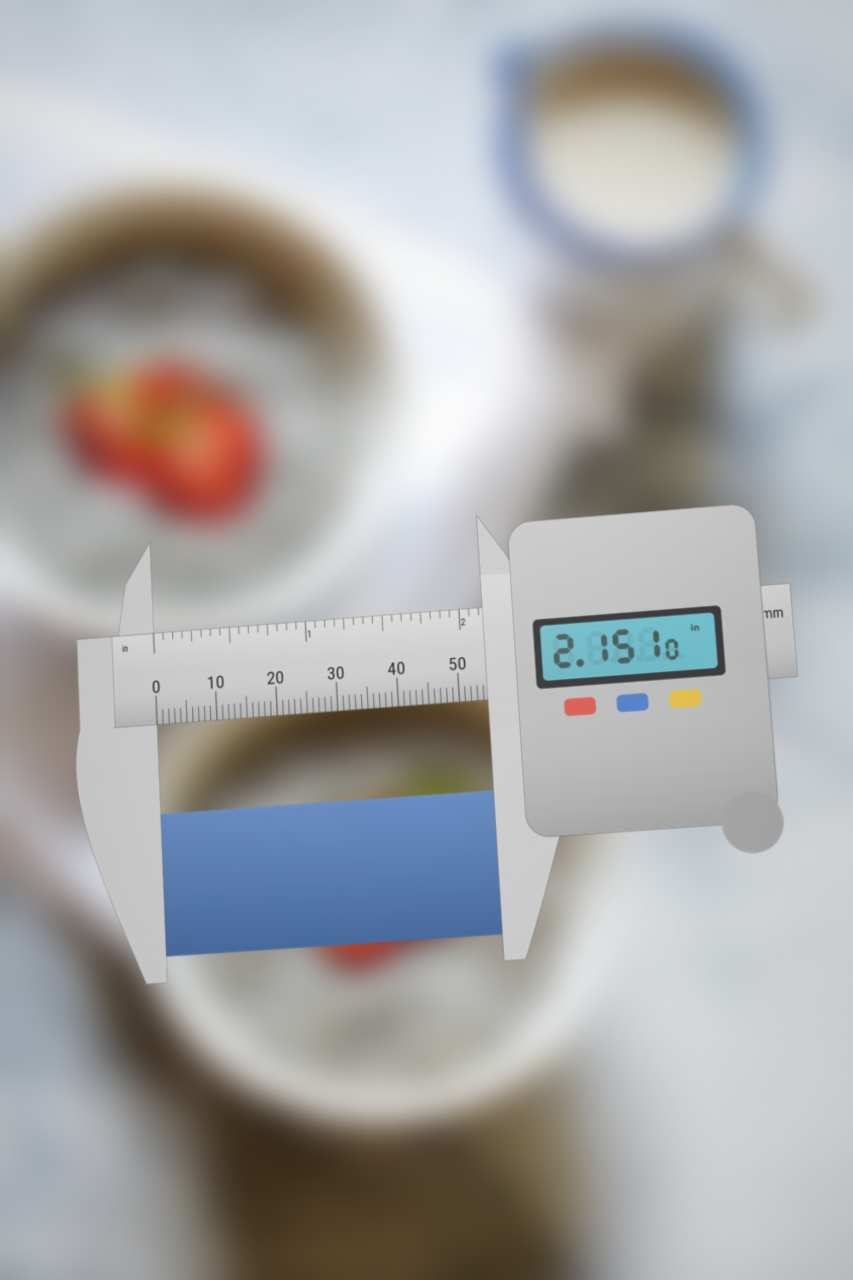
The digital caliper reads 2.1510 in
